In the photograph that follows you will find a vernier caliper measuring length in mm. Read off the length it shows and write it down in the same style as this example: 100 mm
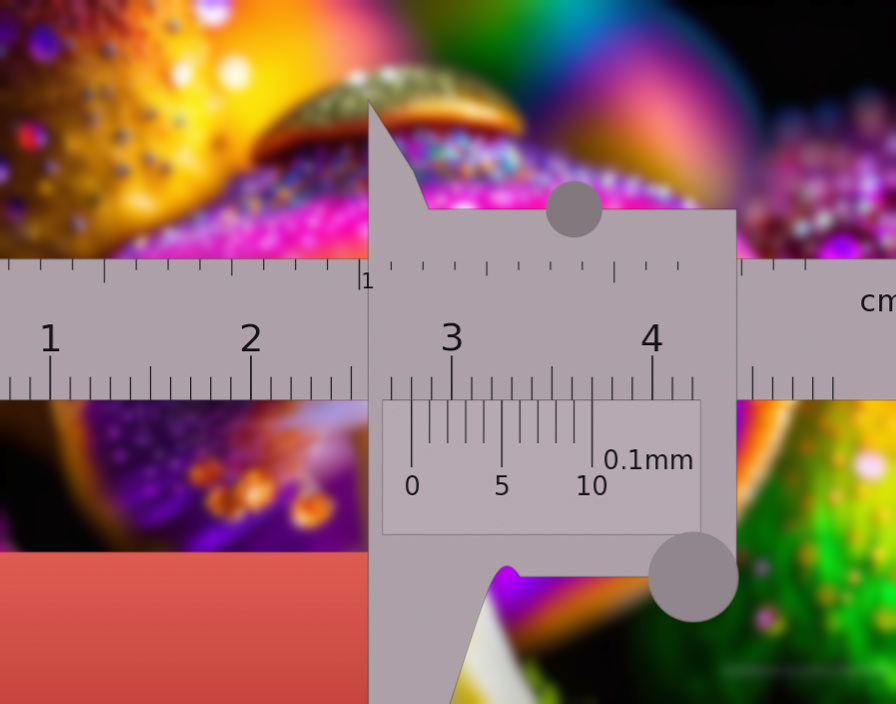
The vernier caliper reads 28.0 mm
